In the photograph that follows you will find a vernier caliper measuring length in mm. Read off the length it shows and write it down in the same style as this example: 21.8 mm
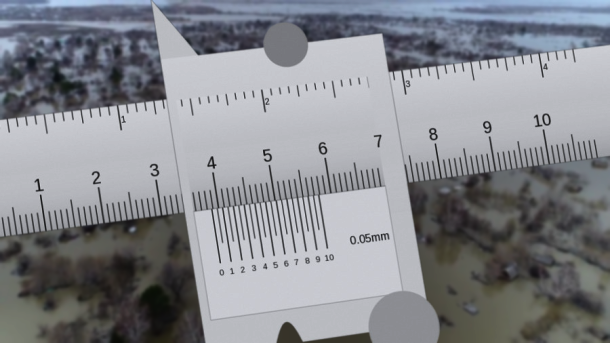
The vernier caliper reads 38.8 mm
